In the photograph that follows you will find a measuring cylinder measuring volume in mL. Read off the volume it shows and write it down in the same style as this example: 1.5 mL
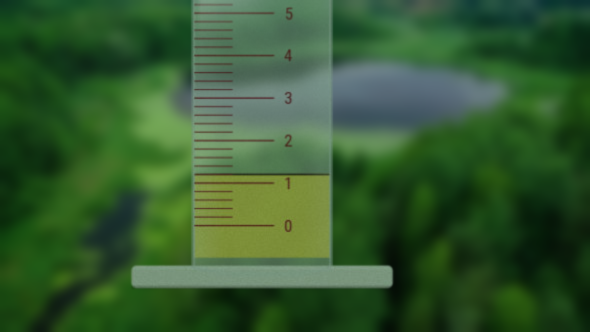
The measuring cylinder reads 1.2 mL
